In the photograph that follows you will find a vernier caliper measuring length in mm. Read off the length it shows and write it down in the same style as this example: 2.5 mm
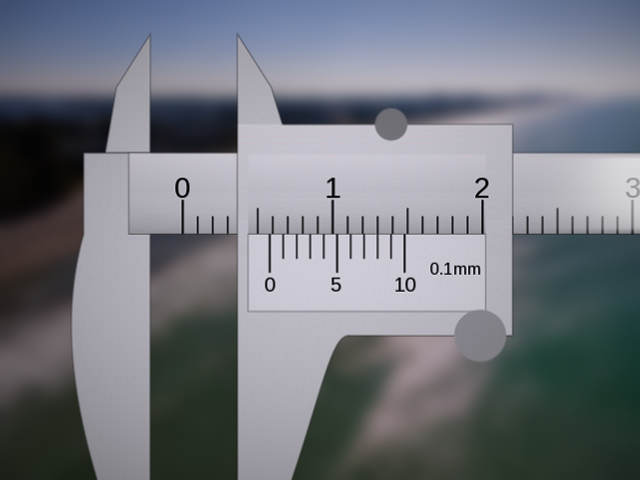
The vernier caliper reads 5.8 mm
